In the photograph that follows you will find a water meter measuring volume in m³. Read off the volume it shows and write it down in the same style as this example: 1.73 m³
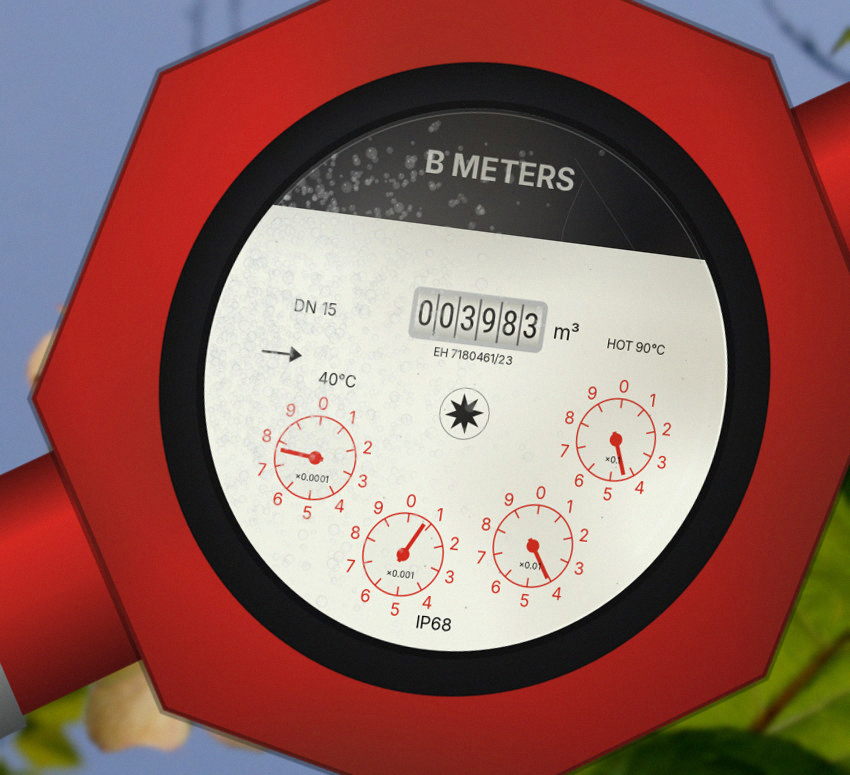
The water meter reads 3983.4407 m³
